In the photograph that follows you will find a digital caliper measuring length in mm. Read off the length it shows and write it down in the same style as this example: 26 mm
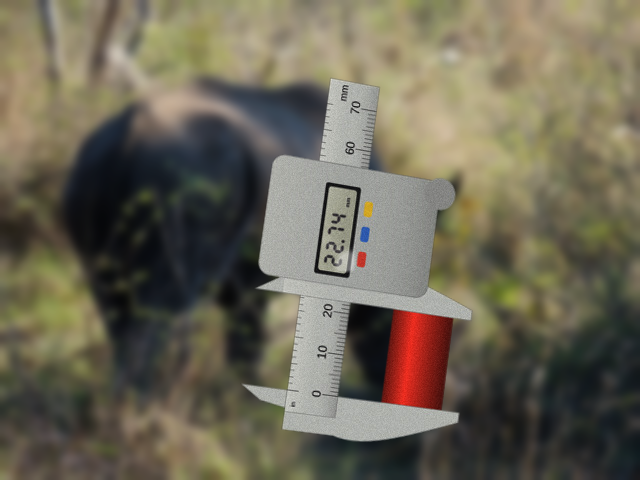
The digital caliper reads 22.74 mm
